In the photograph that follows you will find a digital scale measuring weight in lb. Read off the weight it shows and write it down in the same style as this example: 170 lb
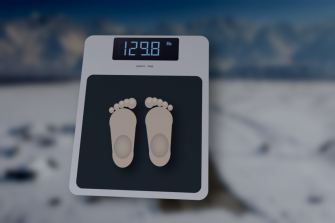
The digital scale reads 129.8 lb
